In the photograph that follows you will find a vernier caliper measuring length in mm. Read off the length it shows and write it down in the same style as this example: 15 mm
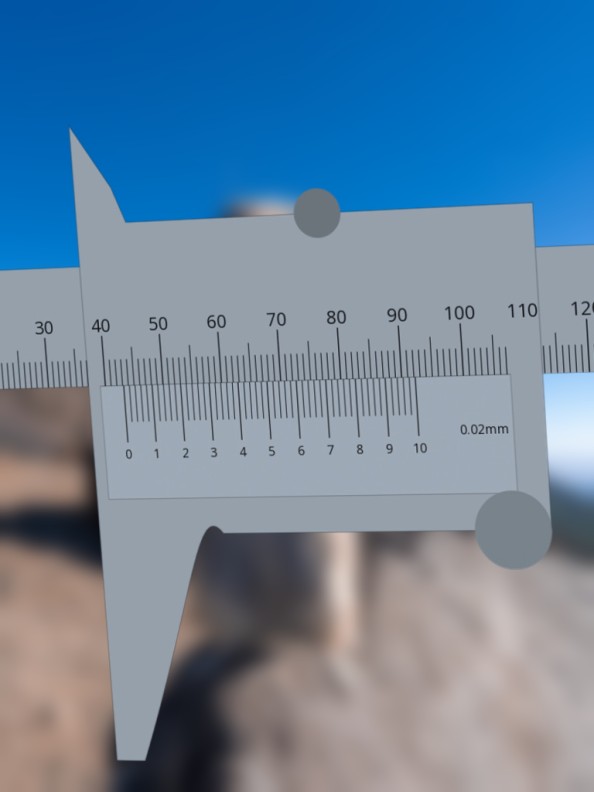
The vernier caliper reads 43.2 mm
